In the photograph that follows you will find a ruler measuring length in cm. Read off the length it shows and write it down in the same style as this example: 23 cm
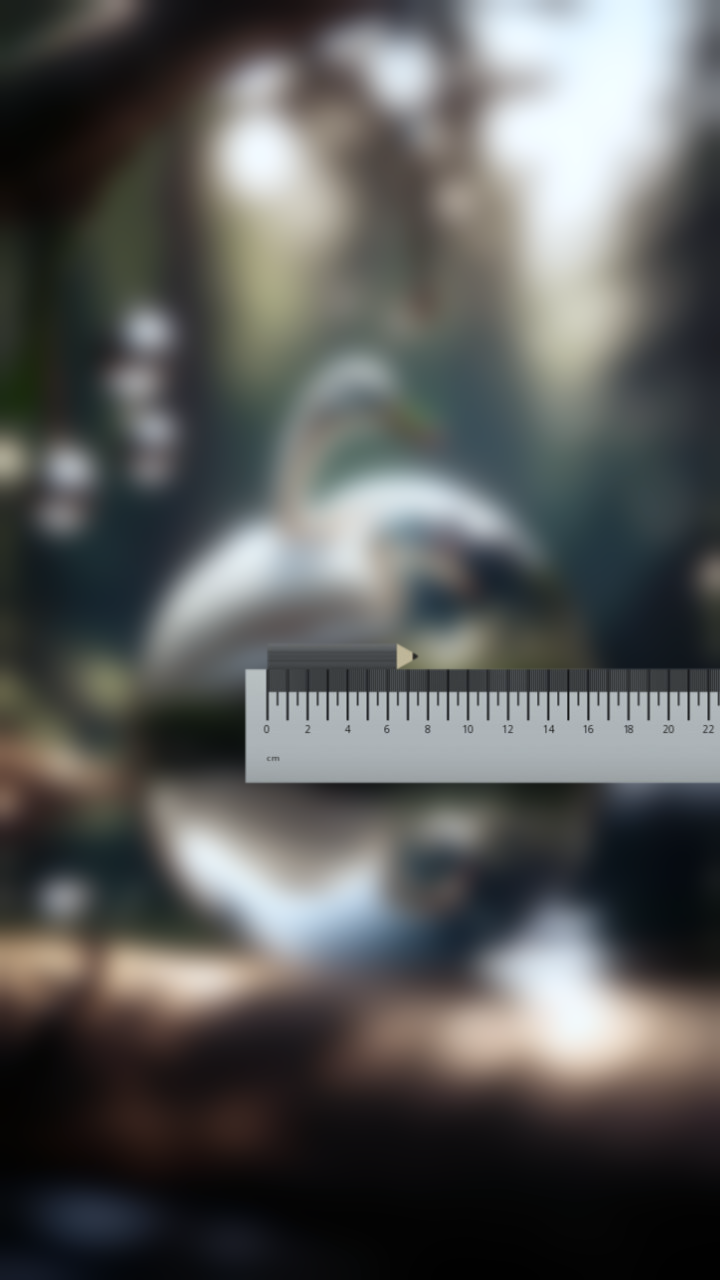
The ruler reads 7.5 cm
